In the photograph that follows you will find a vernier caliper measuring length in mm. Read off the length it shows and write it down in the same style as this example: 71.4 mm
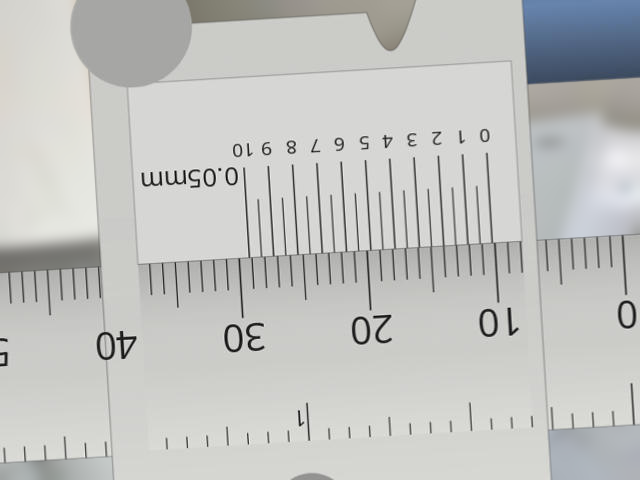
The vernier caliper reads 10.2 mm
